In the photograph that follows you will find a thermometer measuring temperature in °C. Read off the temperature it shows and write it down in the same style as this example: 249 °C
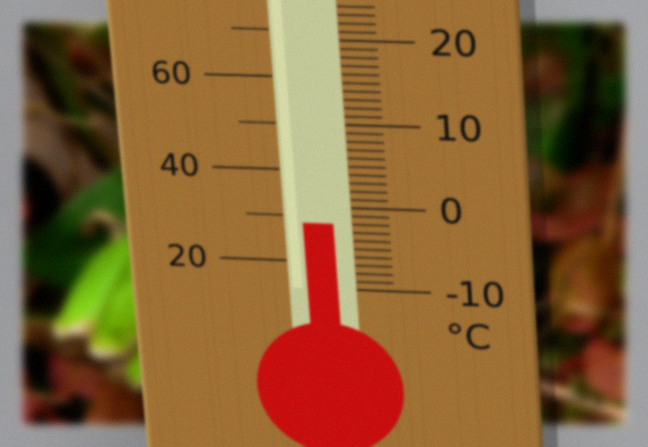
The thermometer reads -2 °C
